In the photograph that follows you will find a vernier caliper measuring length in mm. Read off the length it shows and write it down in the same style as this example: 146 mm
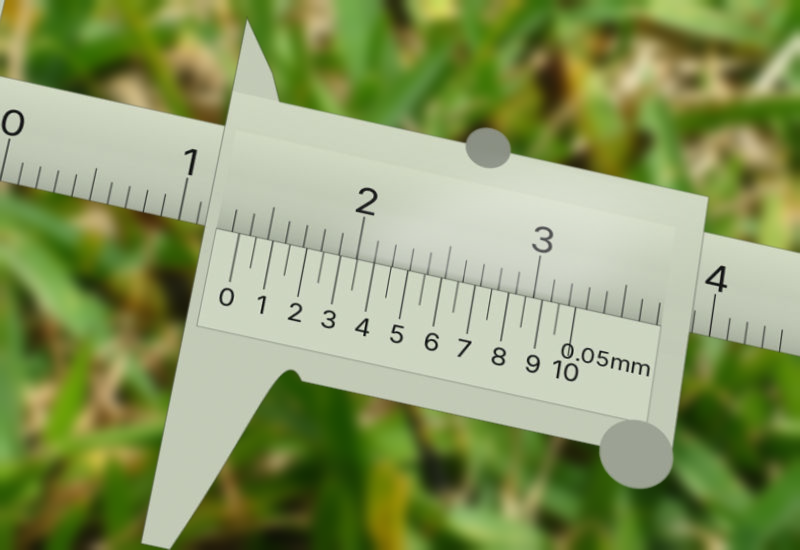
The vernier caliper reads 13.4 mm
